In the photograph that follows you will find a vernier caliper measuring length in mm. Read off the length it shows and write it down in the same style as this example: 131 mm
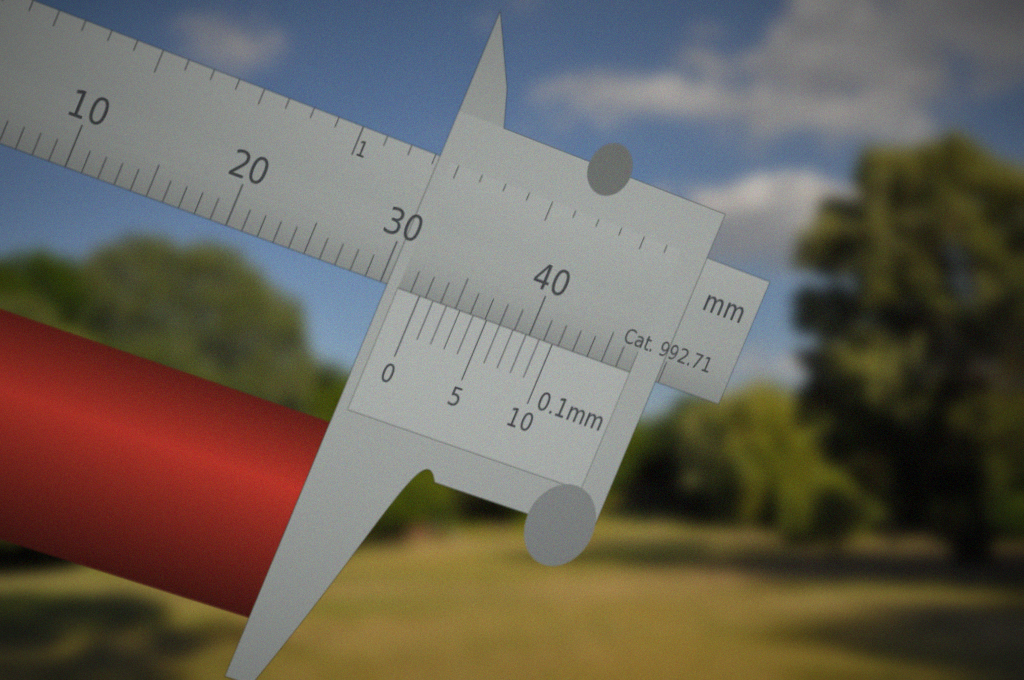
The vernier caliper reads 32.6 mm
